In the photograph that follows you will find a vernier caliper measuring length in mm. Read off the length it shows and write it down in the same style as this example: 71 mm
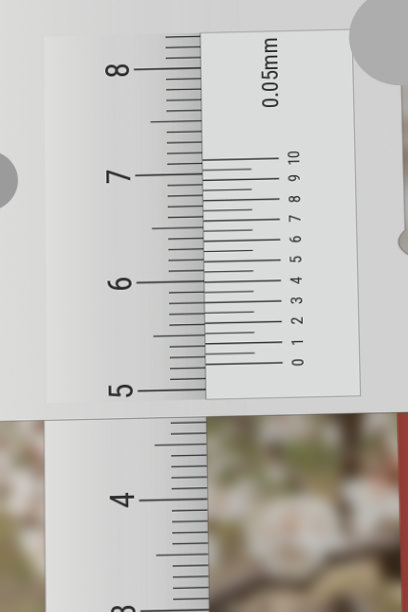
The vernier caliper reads 52.3 mm
